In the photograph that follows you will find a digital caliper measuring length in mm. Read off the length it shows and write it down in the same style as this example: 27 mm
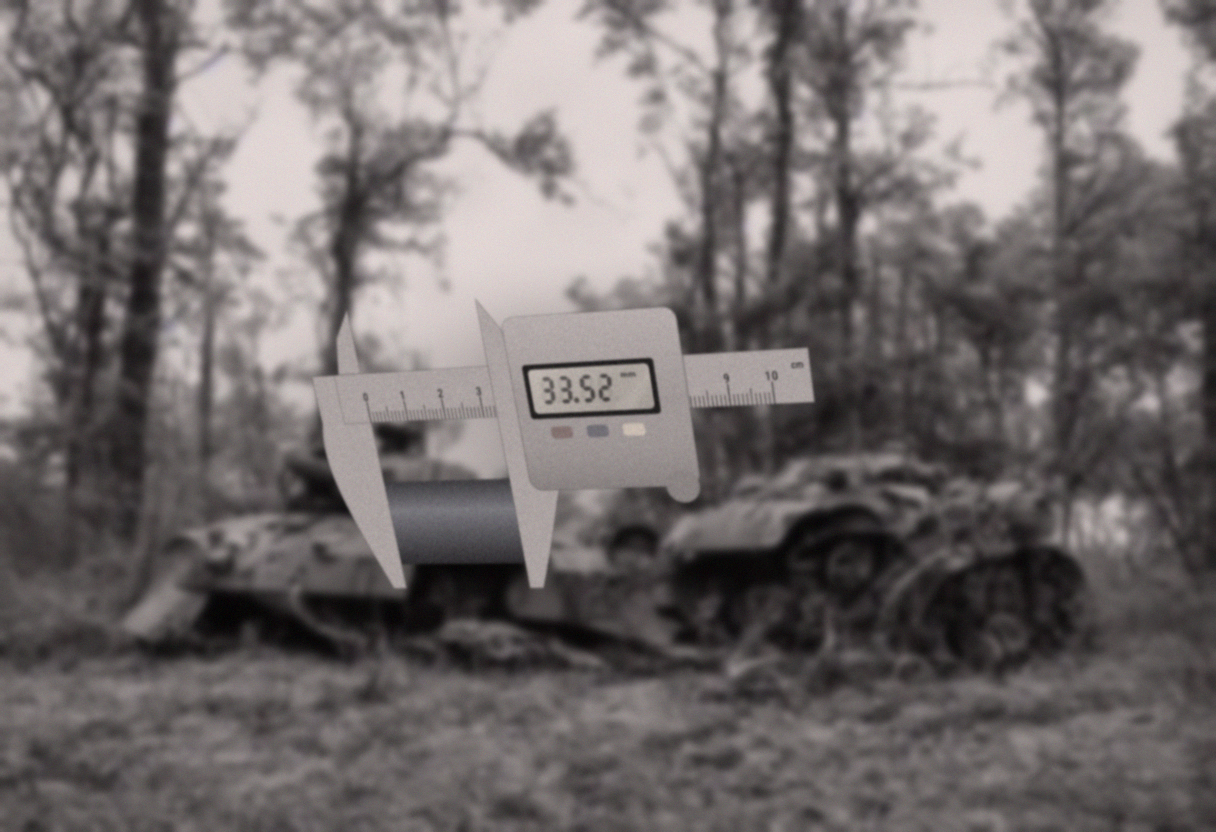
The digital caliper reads 33.52 mm
